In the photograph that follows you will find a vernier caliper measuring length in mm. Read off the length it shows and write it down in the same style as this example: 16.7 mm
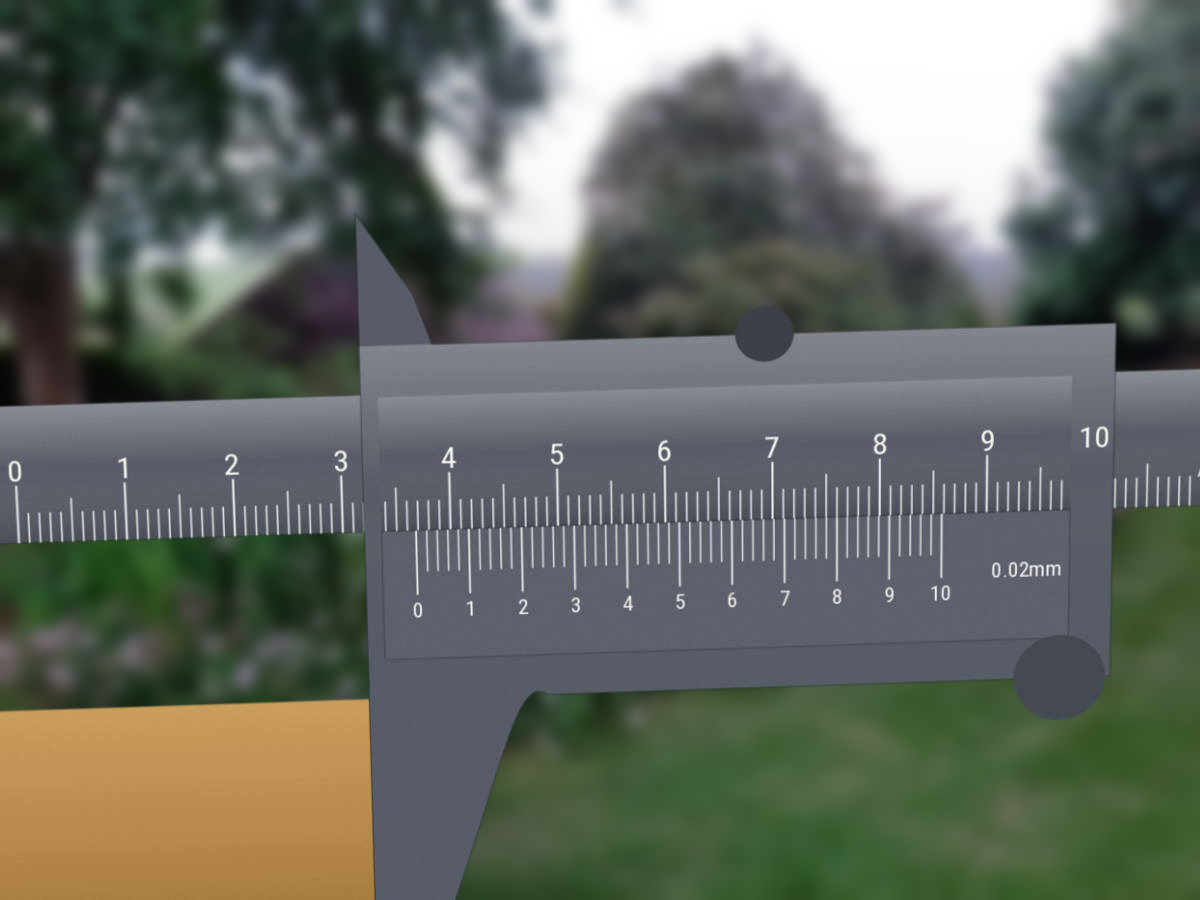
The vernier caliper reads 36.8 mm
